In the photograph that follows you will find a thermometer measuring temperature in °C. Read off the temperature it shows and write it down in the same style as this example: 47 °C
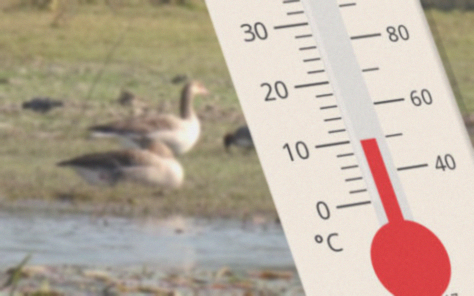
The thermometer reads 10 °C
